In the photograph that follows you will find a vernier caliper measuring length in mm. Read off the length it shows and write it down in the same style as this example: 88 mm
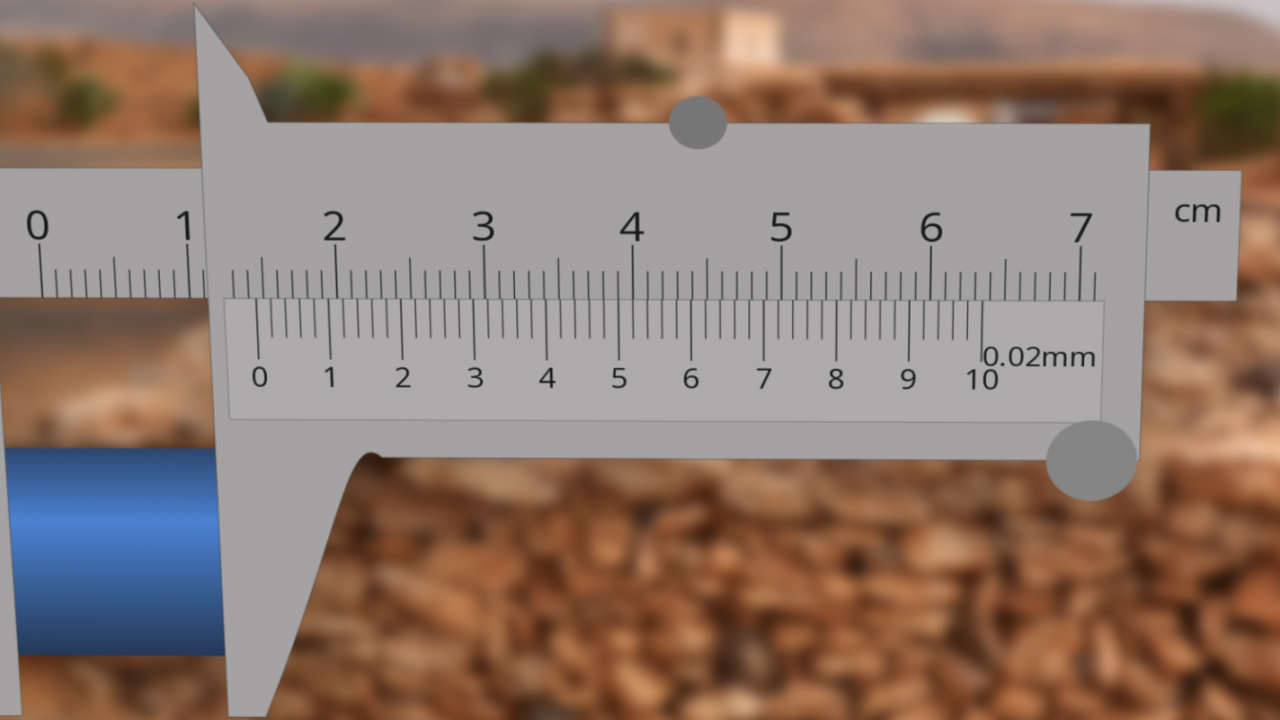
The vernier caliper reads 14.5 mm
